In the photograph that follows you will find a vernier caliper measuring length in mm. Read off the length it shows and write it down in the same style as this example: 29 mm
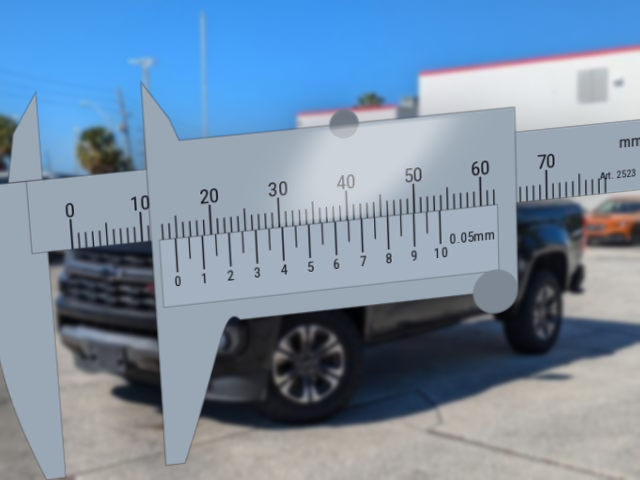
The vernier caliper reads 14.8 mm
